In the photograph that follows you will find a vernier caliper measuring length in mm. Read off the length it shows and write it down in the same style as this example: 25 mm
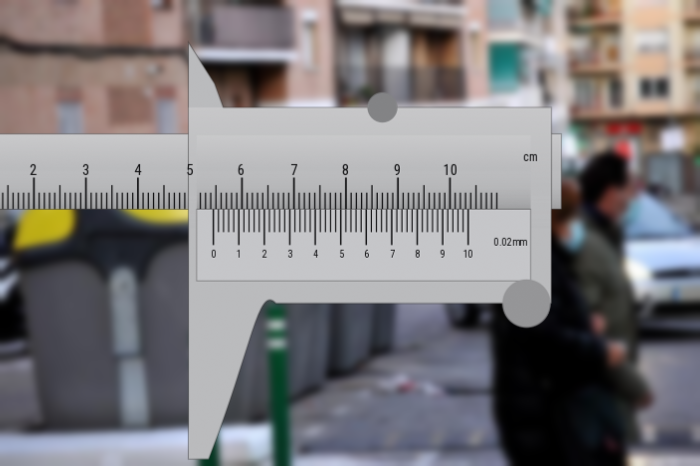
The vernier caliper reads 54.5 mm
